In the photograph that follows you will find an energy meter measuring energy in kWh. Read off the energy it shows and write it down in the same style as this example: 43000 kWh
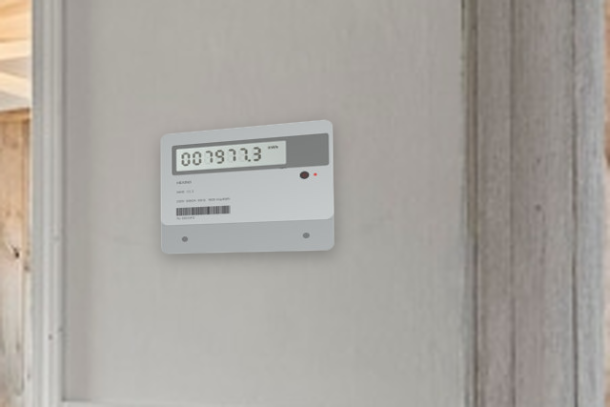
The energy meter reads 7977.3 kWh
